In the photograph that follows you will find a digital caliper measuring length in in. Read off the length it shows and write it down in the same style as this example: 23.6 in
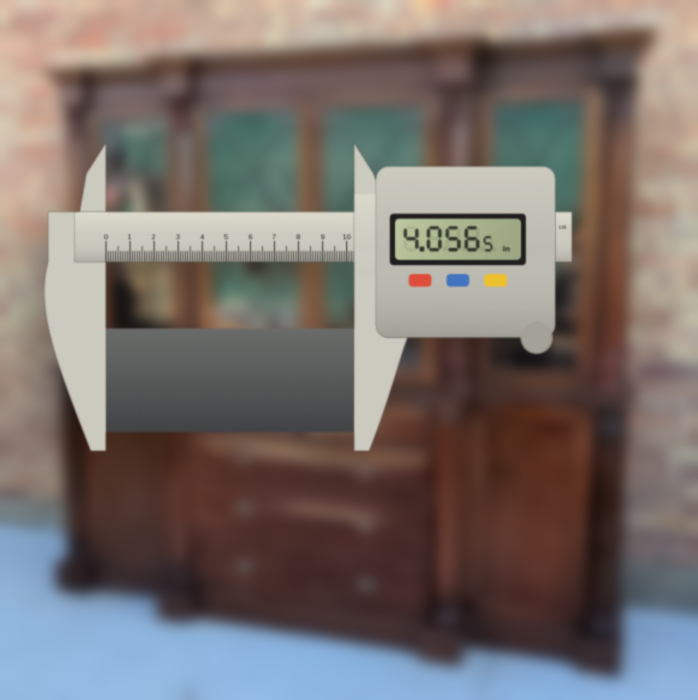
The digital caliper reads 4.0565 in
